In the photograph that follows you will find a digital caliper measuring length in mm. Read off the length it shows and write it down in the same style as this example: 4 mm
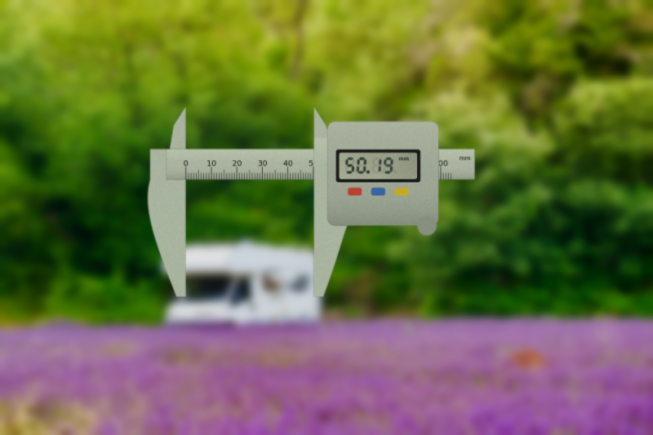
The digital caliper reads 50.19 mm
